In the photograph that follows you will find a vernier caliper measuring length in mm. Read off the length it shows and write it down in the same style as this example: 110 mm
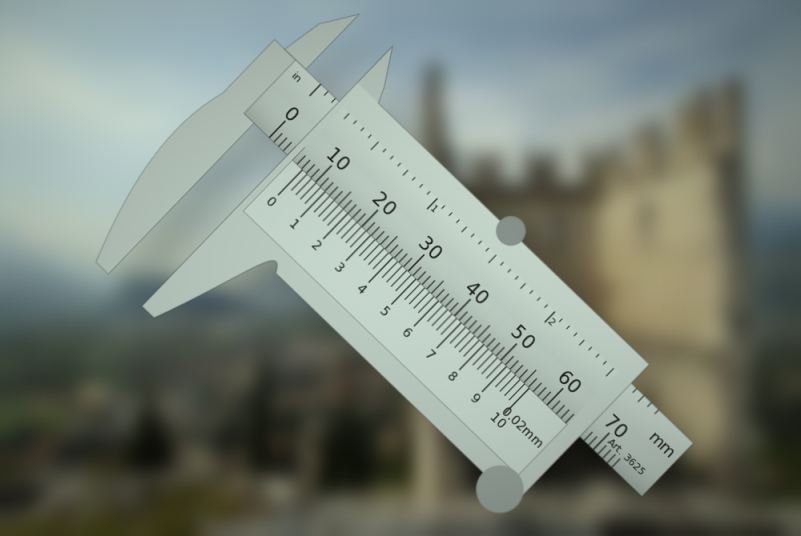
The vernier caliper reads 7.2 mm
